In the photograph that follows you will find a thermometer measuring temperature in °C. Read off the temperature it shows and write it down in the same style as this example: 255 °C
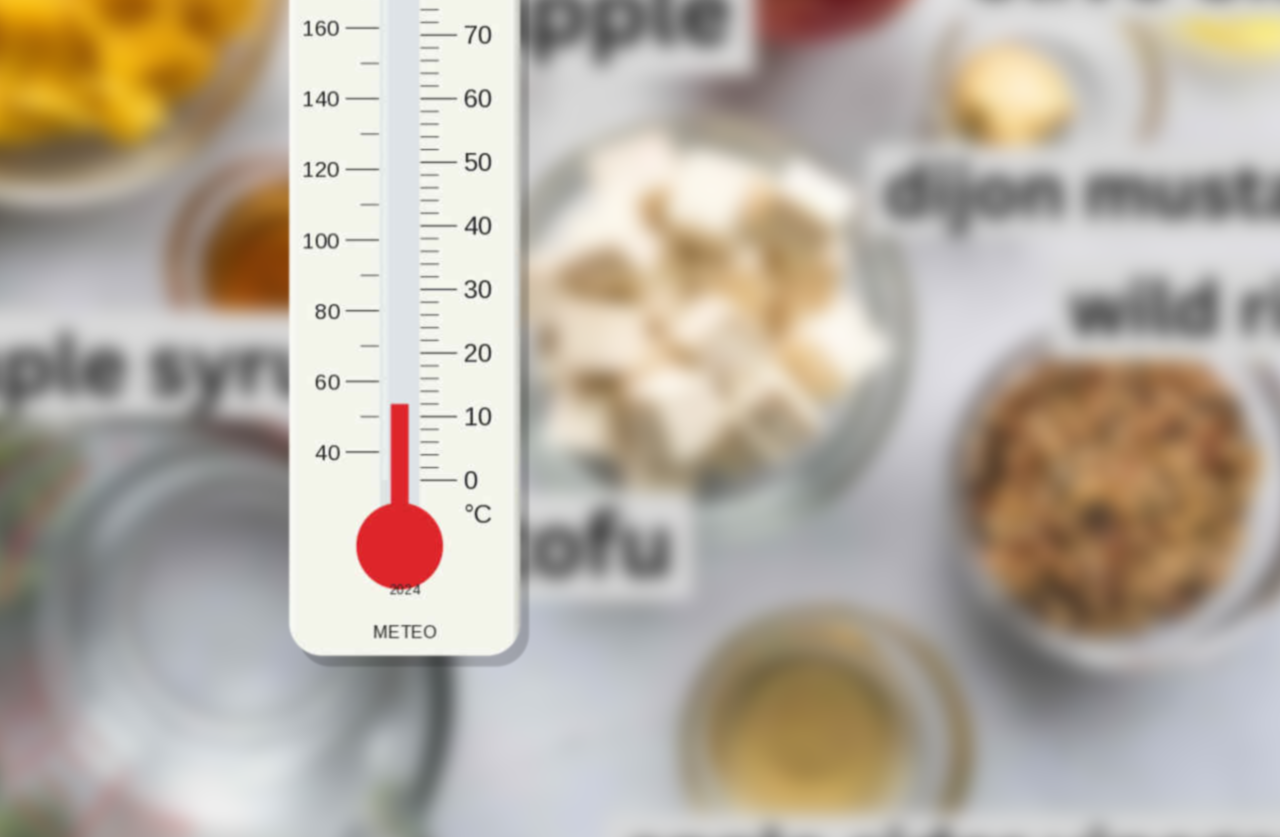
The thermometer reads 12 °C
